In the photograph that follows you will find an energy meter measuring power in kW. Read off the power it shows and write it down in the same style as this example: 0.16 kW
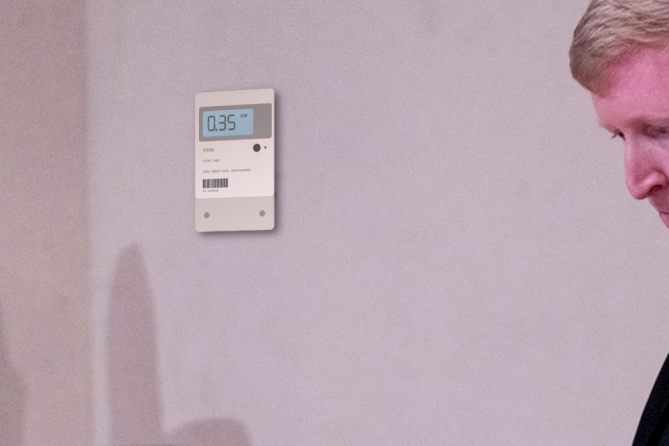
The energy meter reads 0.35 kW
